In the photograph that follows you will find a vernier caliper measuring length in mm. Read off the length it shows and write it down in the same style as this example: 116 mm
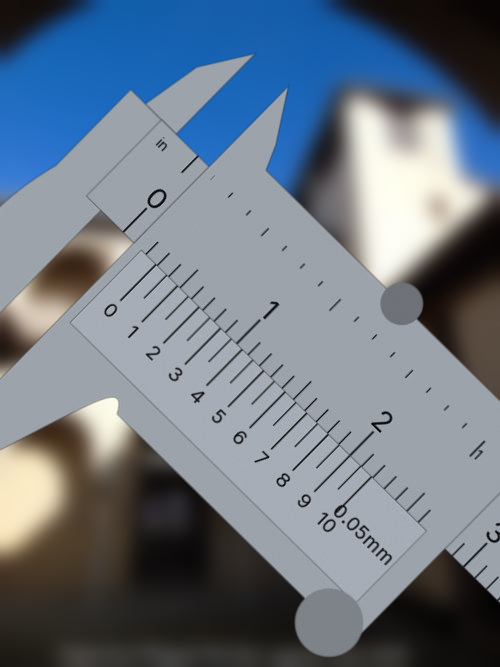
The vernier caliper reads 2.9 mm
